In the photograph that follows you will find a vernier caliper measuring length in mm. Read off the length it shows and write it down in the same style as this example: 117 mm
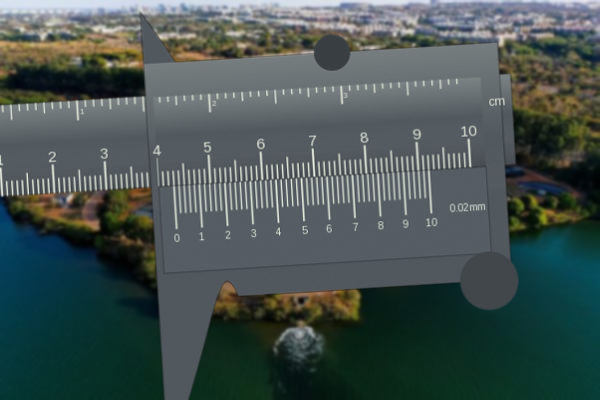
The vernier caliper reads 43.0 mm
